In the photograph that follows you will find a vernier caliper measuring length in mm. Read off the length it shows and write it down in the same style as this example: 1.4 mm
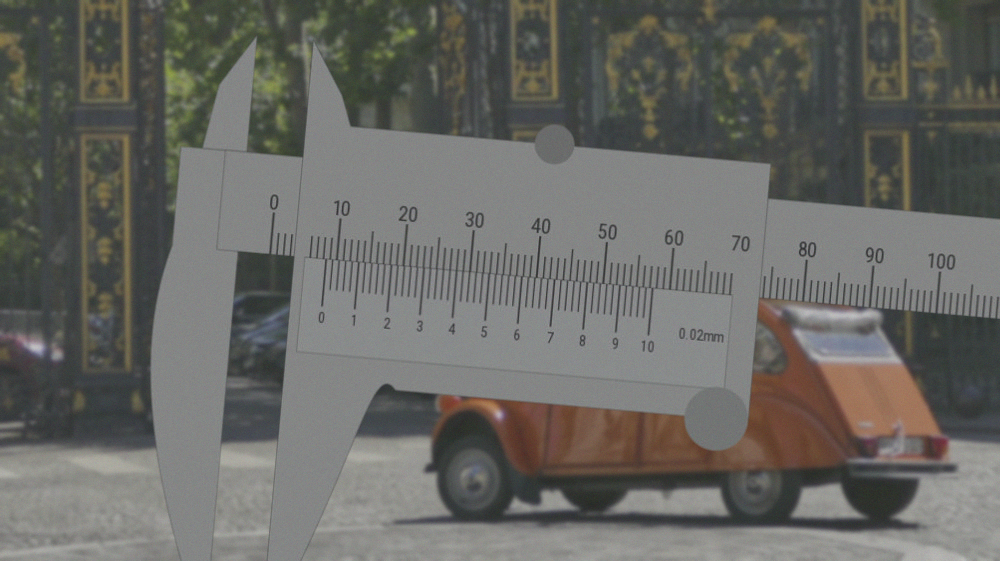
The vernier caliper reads 8.4 mm
